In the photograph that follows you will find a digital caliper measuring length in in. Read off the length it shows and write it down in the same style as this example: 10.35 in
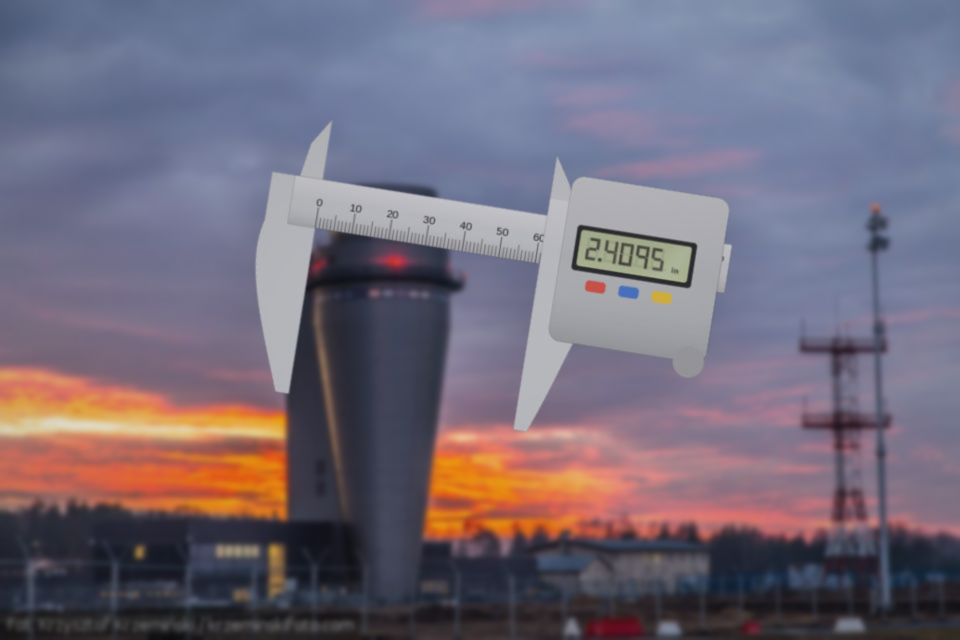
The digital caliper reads 2.4095 in
